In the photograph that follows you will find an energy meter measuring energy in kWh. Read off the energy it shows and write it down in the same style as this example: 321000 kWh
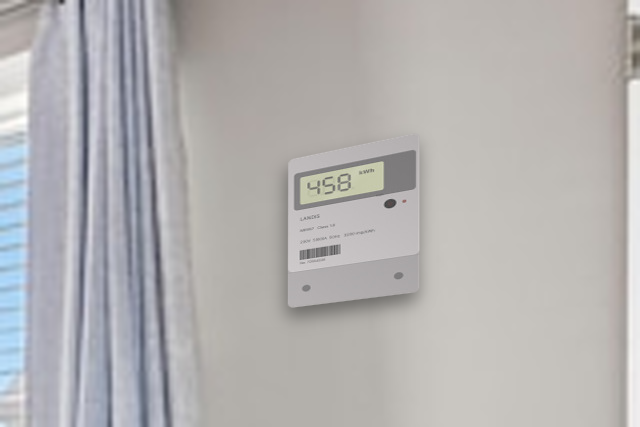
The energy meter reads 458 kWh
